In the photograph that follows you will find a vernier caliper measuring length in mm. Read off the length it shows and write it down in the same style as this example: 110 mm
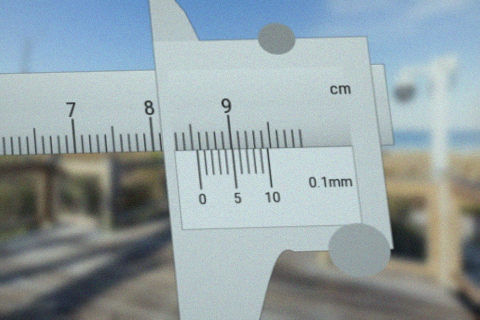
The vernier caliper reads 85.6 mm
